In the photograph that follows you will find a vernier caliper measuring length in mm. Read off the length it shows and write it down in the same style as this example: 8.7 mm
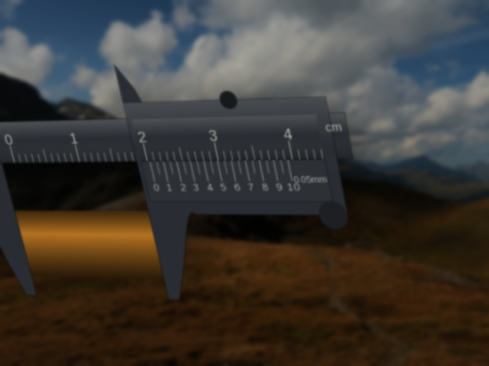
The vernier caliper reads 20.4 mm
